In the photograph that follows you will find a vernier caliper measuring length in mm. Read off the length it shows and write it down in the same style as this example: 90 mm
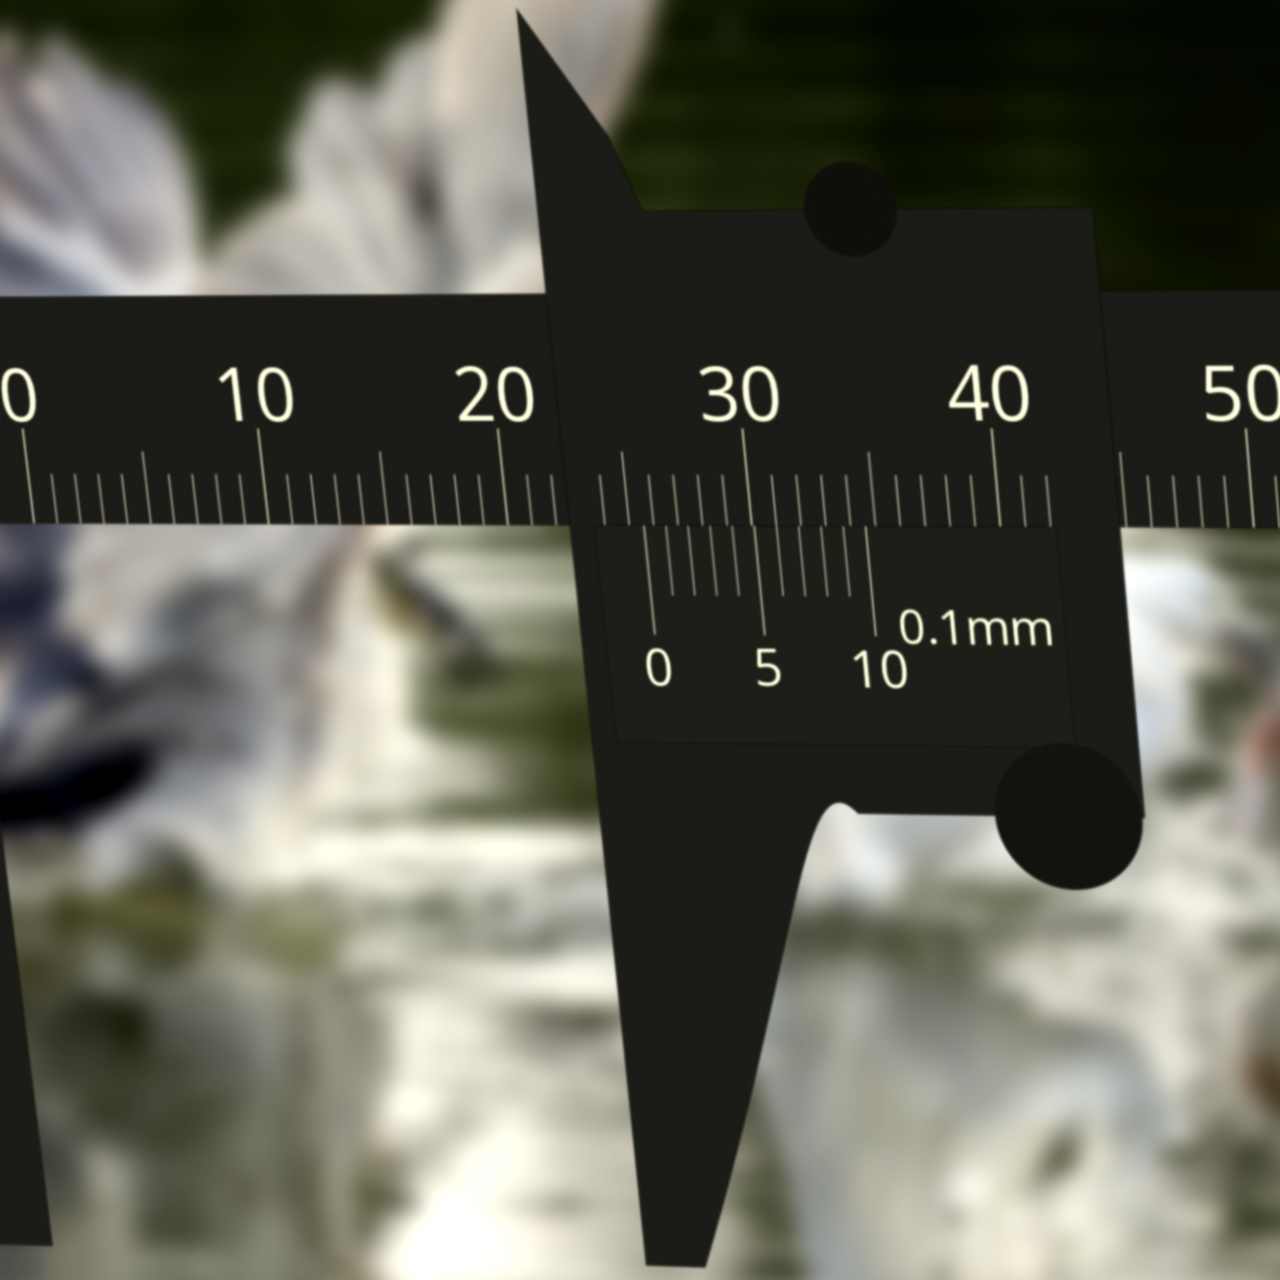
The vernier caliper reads 25.6 mm
